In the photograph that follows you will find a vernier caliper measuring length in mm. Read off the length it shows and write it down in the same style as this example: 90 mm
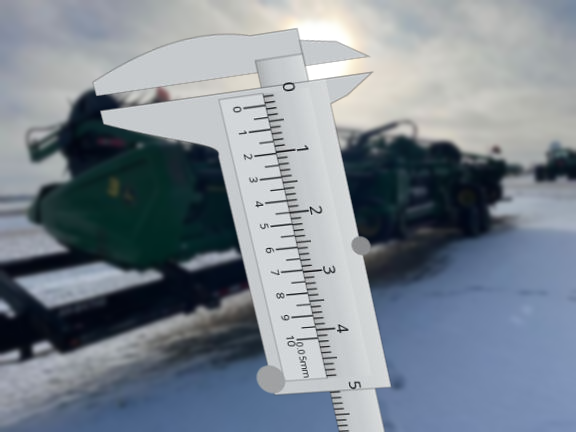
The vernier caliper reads 2.4 mm
